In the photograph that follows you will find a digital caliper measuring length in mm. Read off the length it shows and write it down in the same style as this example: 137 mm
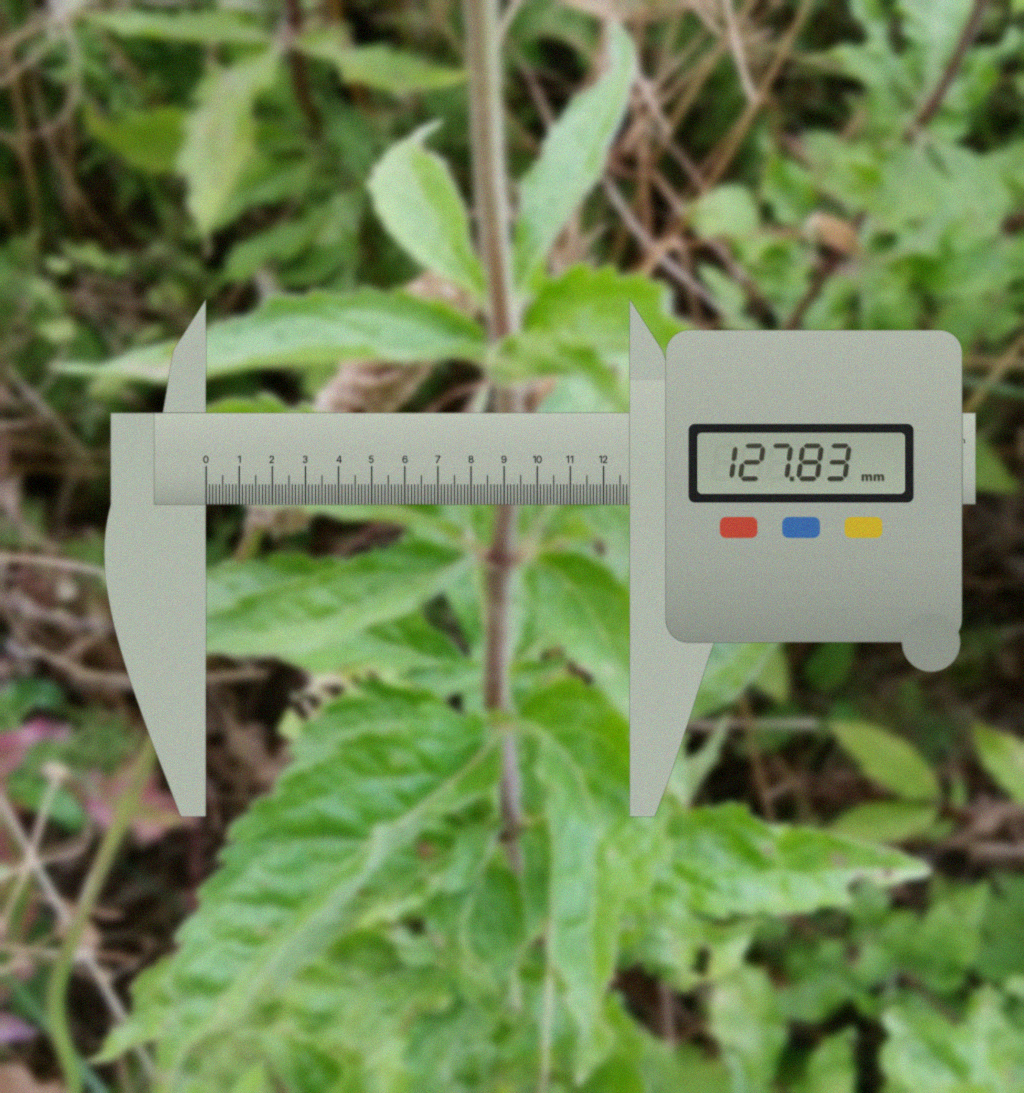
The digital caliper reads 127.83 mm
